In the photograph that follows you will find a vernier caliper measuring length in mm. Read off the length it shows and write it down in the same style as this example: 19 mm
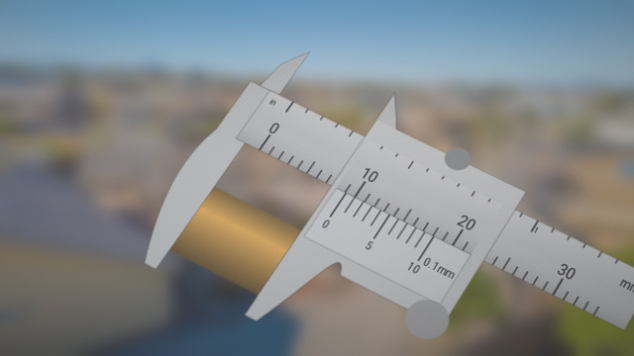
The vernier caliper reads 9.1 mm
